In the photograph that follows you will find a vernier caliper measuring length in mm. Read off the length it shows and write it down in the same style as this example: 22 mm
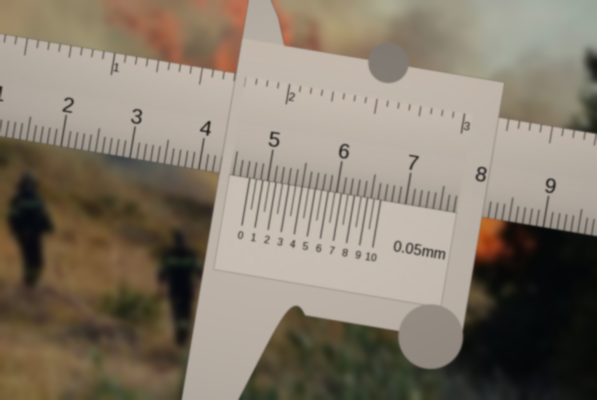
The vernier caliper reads 47.4 mm
